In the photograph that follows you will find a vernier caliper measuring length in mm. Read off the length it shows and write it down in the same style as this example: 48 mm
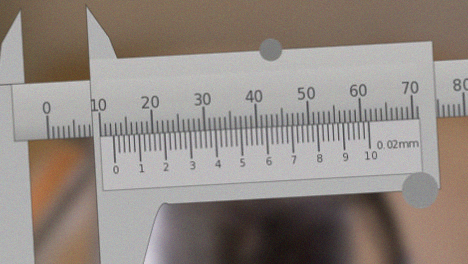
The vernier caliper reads 12.5 mm
